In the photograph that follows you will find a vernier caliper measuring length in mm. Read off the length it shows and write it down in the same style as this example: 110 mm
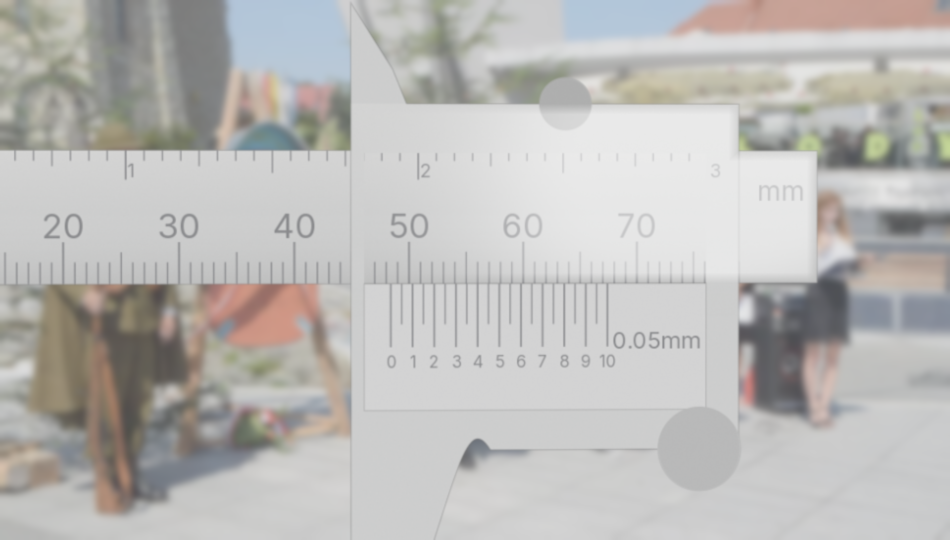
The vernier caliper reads 48.4 mm
